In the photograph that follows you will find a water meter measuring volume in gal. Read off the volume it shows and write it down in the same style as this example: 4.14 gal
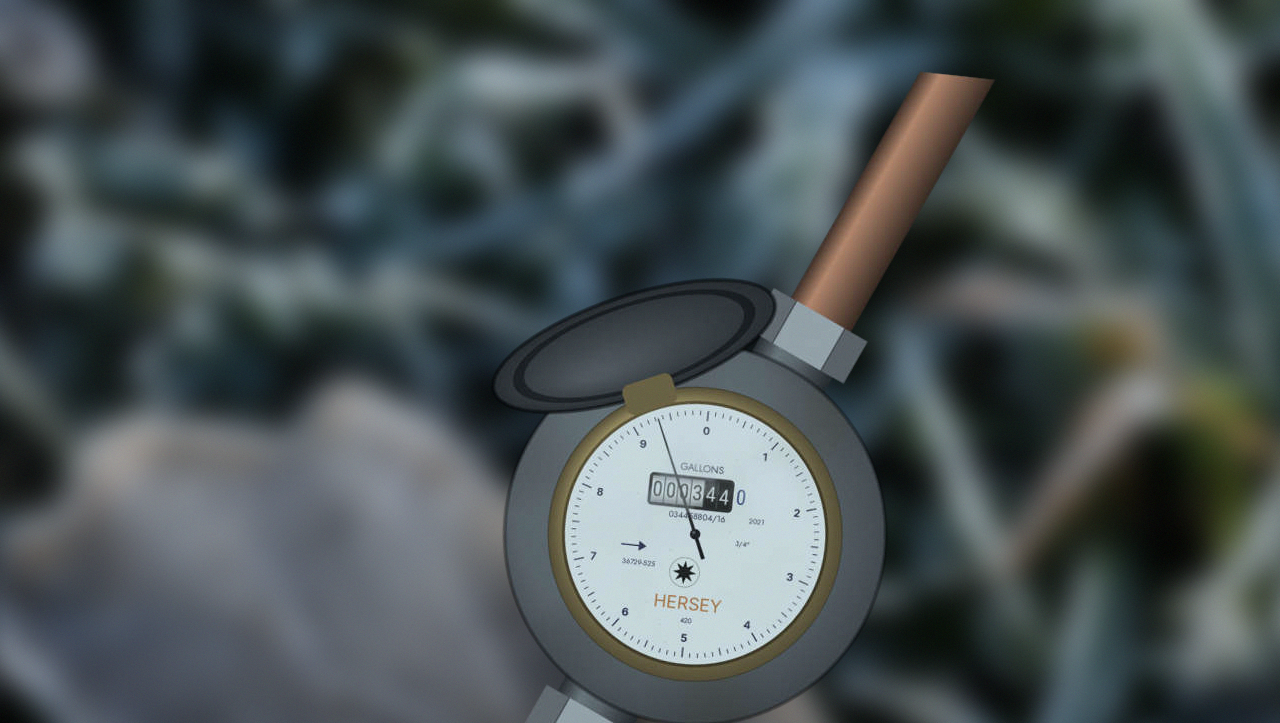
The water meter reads 3439.3 gal
